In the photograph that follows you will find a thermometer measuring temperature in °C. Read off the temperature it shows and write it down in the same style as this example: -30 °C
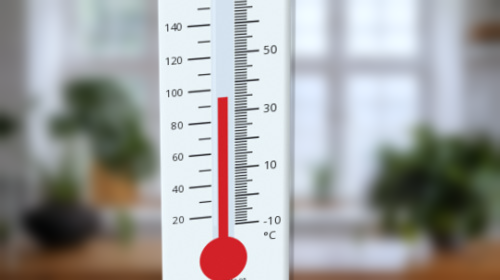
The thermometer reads 35 °C
